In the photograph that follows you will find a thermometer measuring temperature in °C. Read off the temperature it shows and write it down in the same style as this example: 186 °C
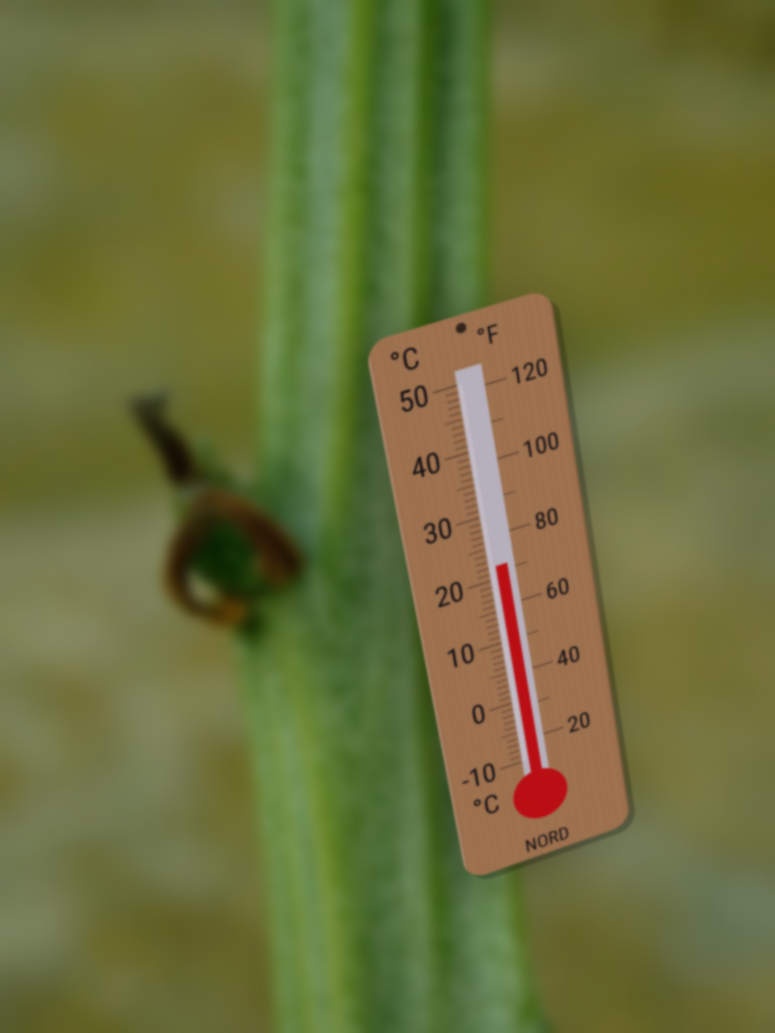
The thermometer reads 22 °C
